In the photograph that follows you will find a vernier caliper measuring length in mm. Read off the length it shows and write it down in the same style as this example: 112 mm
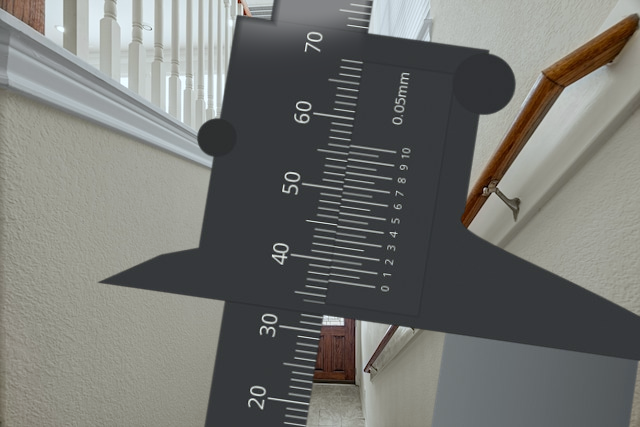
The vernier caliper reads 37.2 mm
